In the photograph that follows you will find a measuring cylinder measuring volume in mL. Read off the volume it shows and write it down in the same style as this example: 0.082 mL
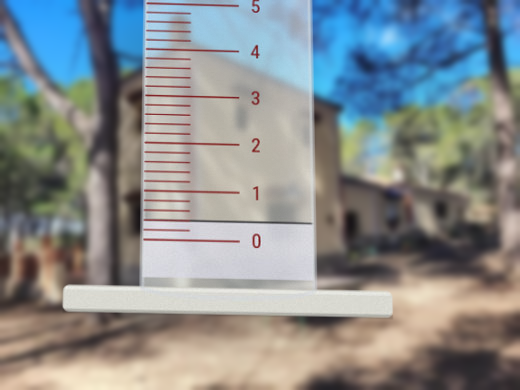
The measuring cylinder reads 0.4 mL
